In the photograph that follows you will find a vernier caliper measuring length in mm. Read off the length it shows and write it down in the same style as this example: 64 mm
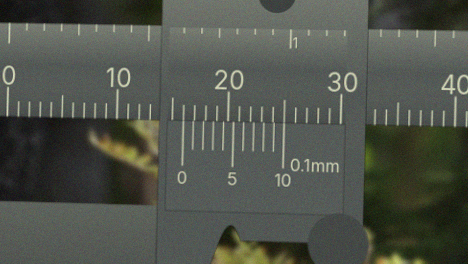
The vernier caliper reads 16.0 mm
